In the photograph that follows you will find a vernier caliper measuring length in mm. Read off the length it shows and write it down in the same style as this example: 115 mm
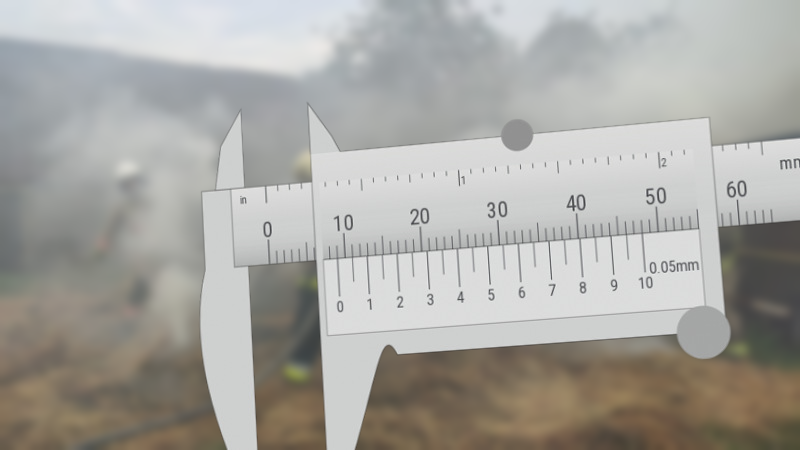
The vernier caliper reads 9.0 mm
